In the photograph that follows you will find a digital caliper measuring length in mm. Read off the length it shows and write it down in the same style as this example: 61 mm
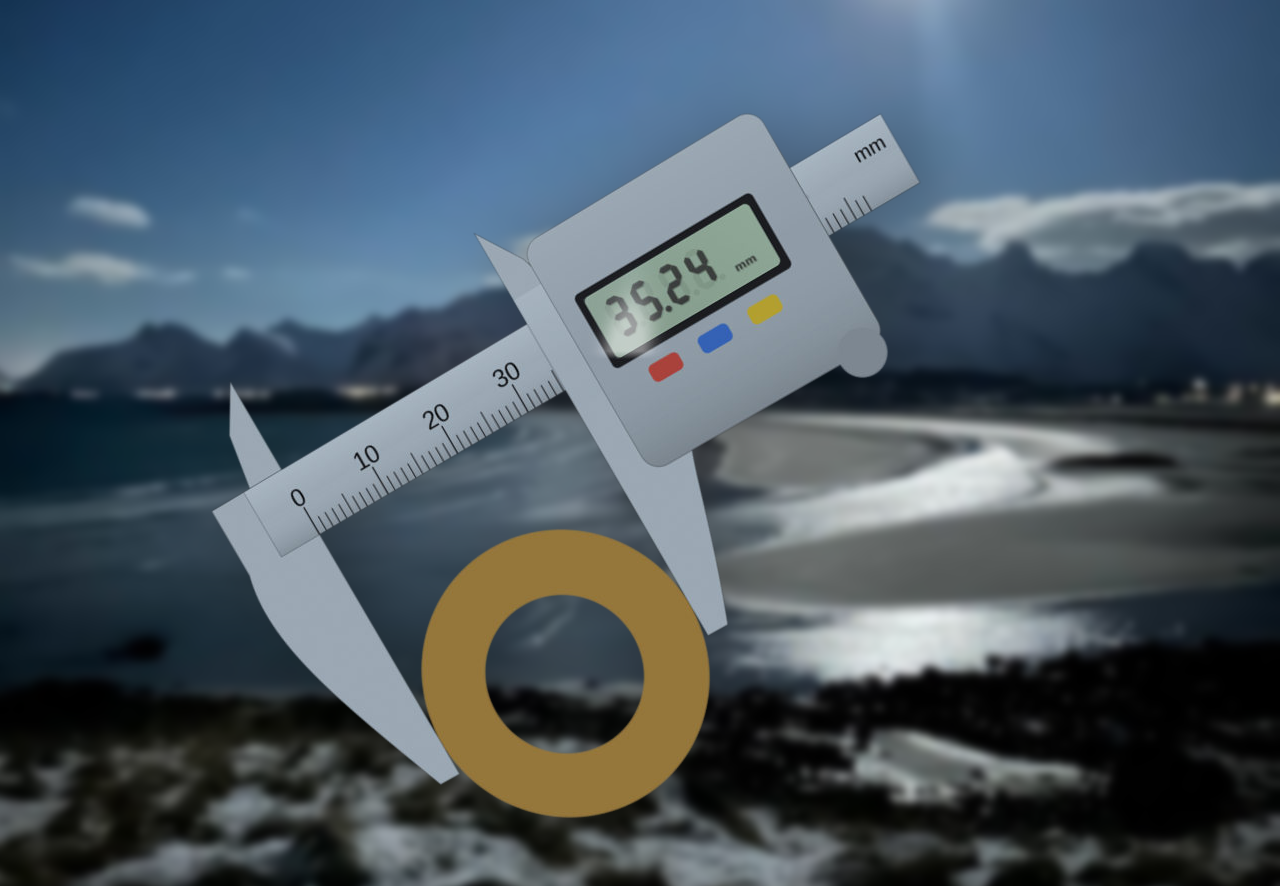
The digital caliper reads 35.24 mm
